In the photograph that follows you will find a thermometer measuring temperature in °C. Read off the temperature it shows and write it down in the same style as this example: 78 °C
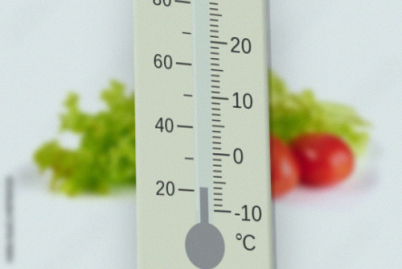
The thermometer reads -6 °C
